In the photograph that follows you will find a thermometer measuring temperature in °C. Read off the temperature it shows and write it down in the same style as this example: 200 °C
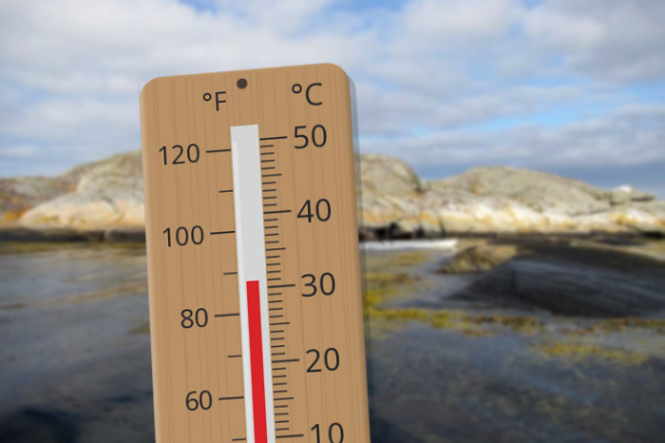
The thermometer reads 31 °C
